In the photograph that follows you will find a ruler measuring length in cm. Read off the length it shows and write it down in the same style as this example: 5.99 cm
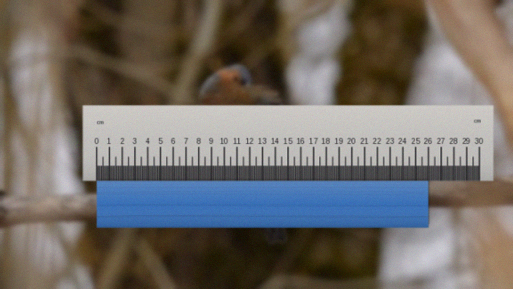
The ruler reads 26 cm
